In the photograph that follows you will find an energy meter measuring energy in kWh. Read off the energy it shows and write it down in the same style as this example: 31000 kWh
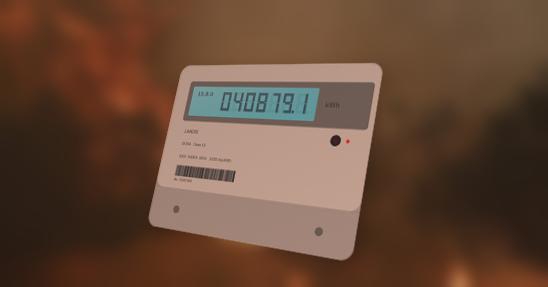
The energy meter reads 40879.1 kWh
